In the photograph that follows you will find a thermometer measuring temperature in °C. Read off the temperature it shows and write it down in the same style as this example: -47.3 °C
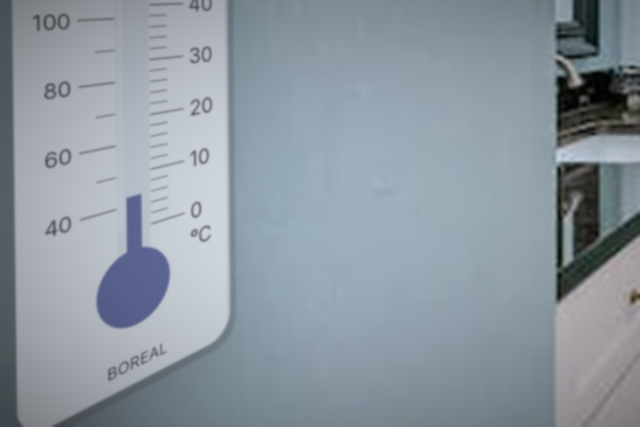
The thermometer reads 6 °C
